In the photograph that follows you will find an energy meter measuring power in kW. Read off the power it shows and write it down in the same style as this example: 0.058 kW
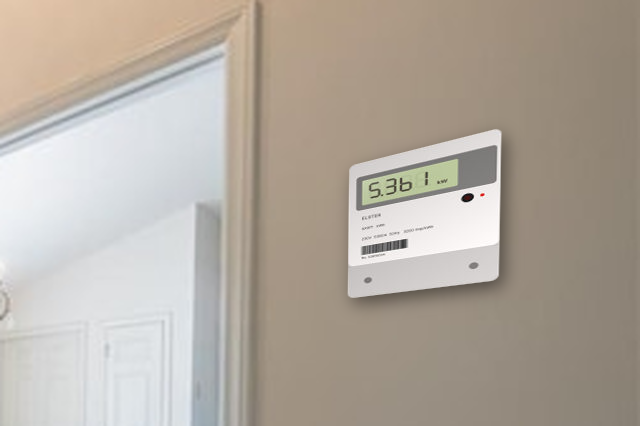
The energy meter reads 5.361 kW
